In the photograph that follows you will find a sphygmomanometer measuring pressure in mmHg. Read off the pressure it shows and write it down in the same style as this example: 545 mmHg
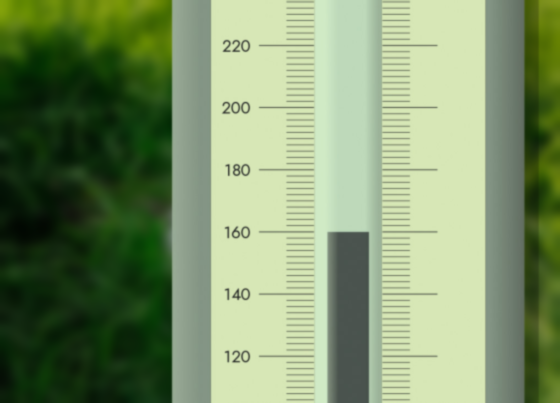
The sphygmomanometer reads 160 mmHg
